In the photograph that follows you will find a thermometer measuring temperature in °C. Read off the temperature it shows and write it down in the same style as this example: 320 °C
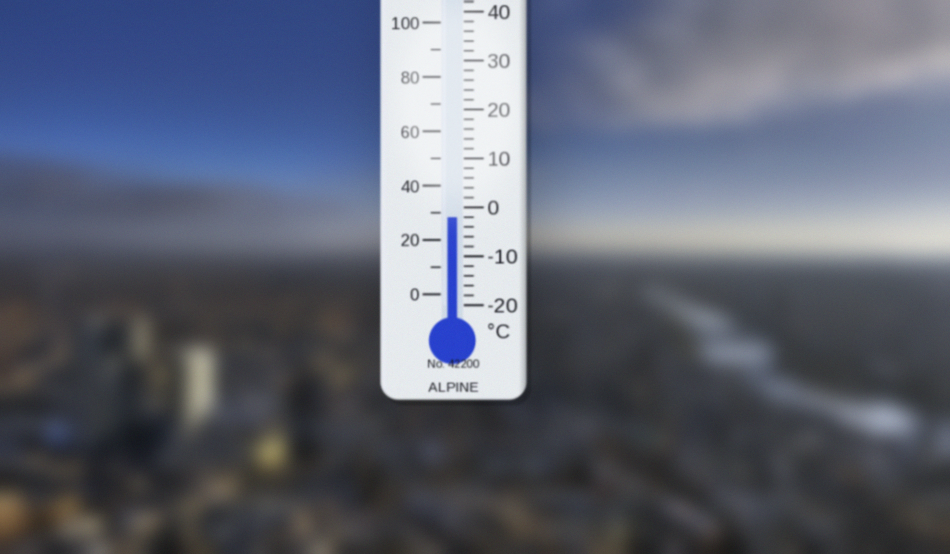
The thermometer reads -2 °C
